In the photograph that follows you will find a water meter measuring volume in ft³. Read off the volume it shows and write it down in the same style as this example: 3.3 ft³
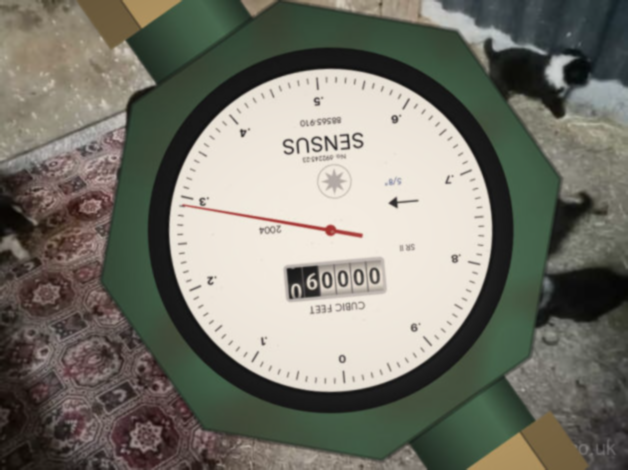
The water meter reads 90.29 ft³
